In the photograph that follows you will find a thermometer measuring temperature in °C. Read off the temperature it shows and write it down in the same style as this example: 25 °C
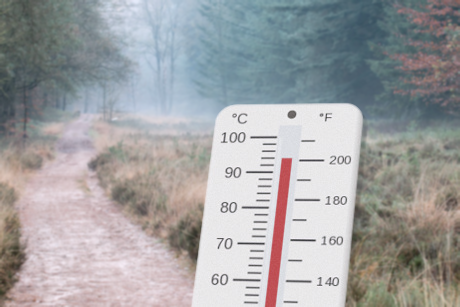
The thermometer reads 94 °C
